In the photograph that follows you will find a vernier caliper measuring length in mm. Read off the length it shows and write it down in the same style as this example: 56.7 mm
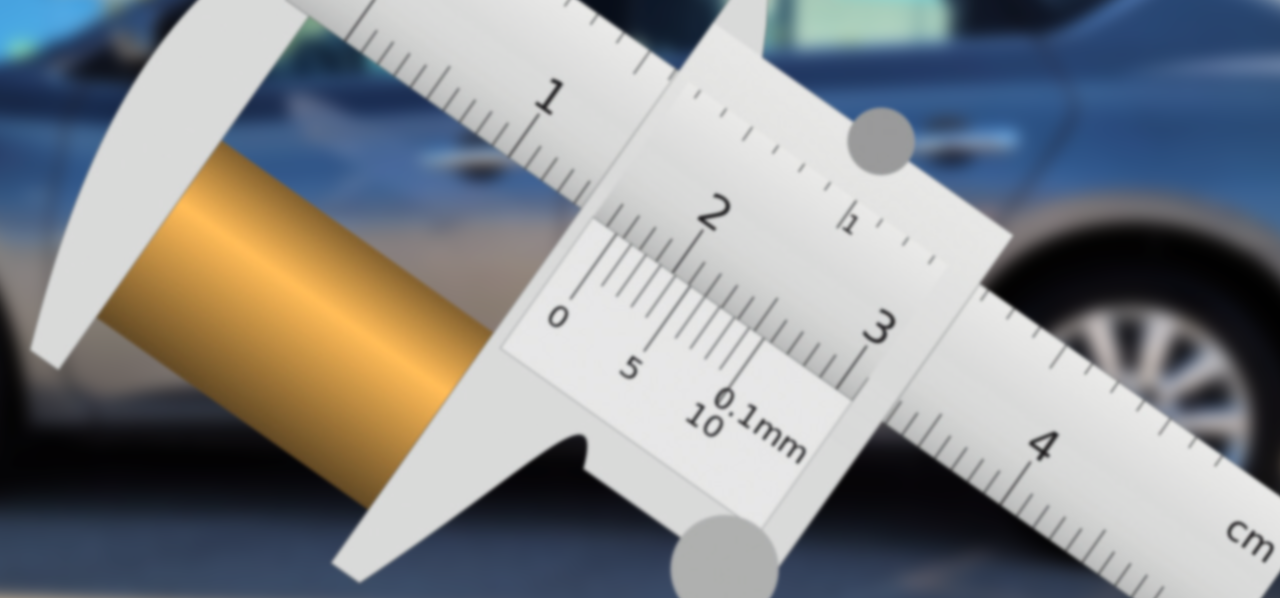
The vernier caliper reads 16.6 mm
